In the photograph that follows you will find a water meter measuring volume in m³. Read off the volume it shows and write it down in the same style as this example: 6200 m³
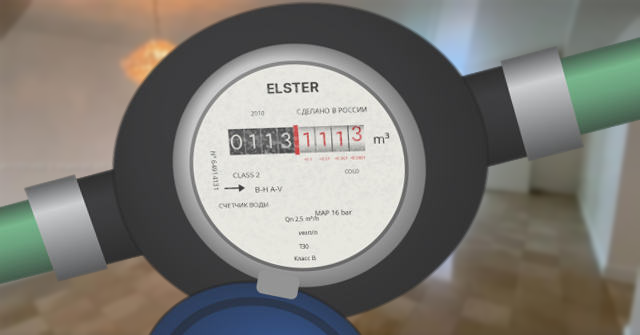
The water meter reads 113.1113 m³
